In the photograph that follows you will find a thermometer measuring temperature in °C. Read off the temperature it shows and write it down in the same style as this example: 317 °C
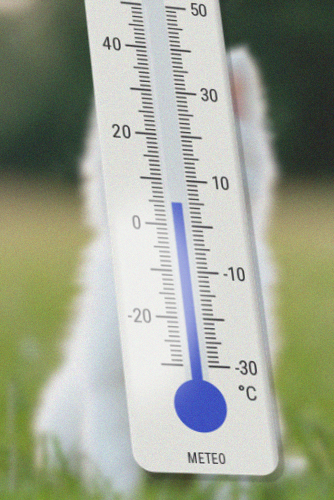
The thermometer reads 5 °C
